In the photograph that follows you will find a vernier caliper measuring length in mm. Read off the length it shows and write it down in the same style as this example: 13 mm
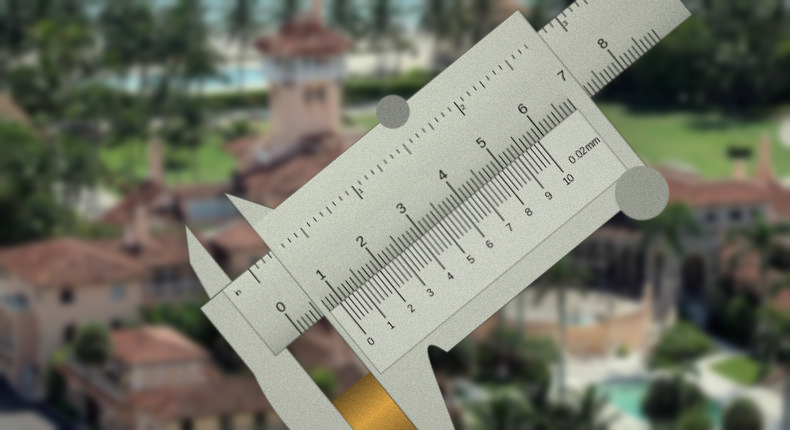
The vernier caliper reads 9.5 mm
